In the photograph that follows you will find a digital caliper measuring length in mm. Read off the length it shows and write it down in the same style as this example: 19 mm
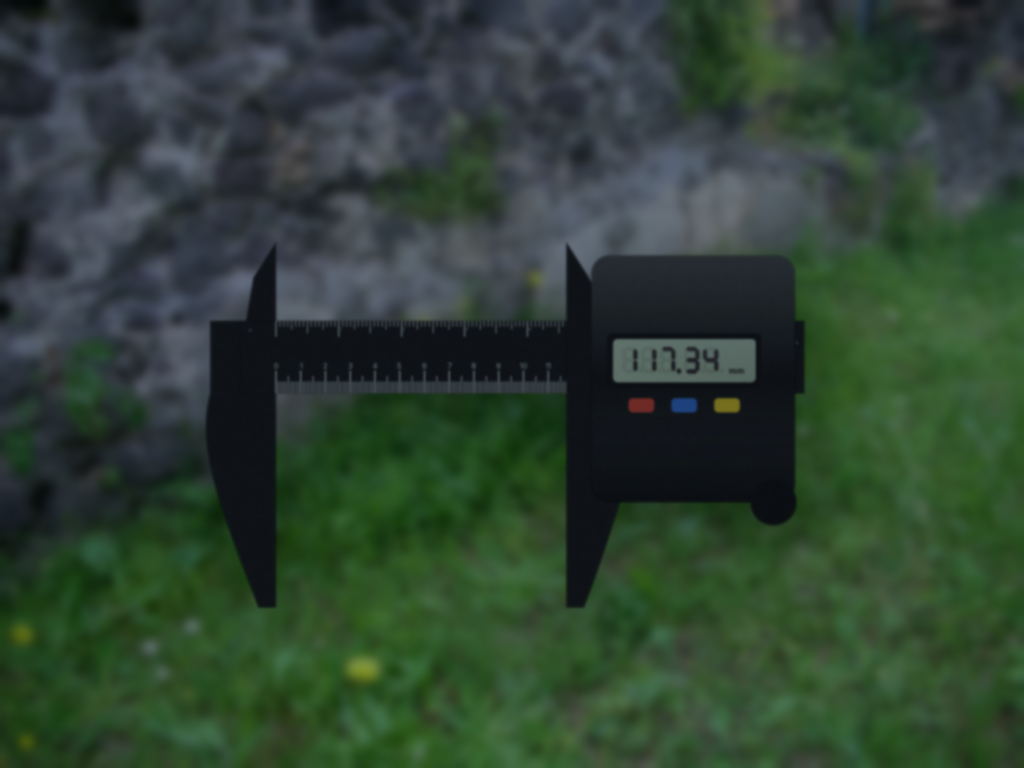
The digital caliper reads 117.34 mm
